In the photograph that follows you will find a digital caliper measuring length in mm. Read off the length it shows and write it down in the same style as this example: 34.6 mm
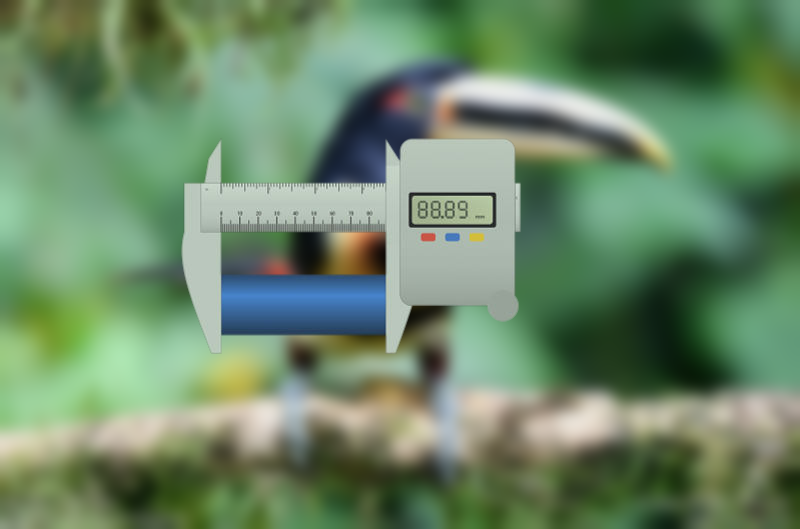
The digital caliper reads 88.89 mm
